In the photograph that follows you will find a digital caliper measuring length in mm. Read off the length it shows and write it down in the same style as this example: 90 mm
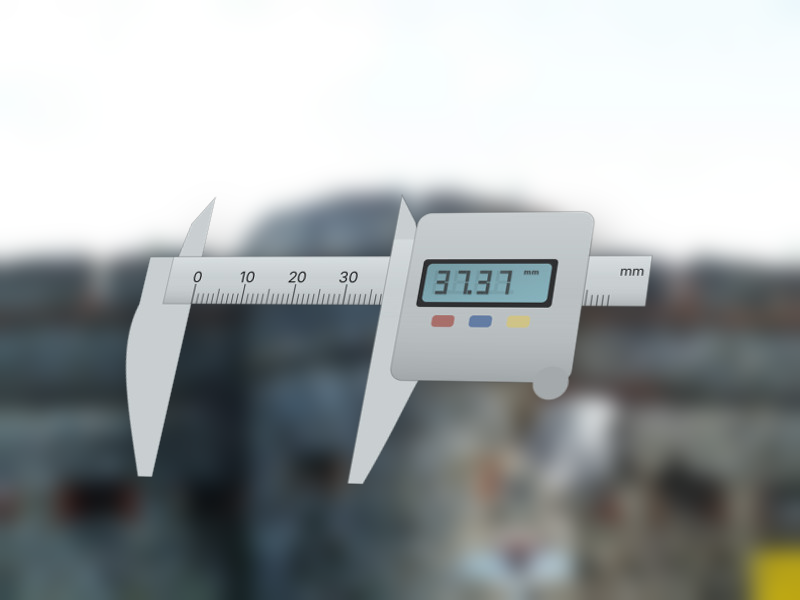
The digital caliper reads 37.37 mm
